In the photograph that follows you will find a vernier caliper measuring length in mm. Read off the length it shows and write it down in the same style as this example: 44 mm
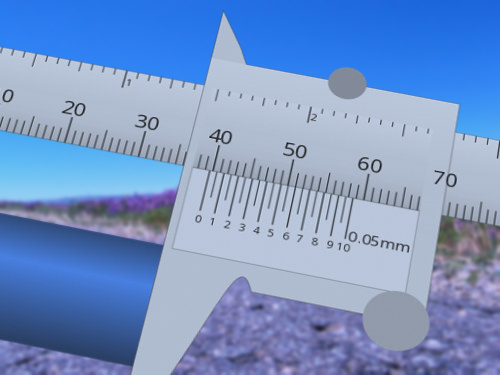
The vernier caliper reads 39.6 mm
